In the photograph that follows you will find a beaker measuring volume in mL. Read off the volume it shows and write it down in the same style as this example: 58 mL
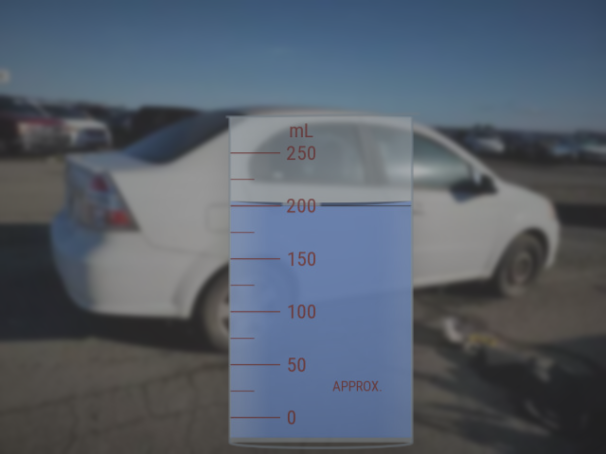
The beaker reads 200 mL
